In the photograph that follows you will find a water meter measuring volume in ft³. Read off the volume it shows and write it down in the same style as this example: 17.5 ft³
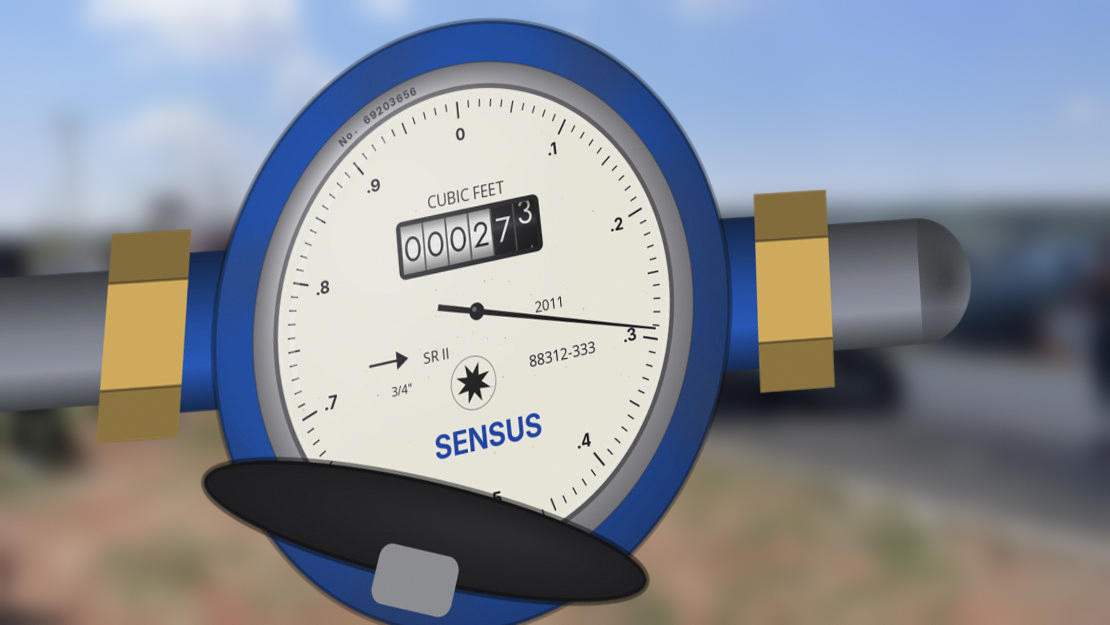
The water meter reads 273.29 ft³
